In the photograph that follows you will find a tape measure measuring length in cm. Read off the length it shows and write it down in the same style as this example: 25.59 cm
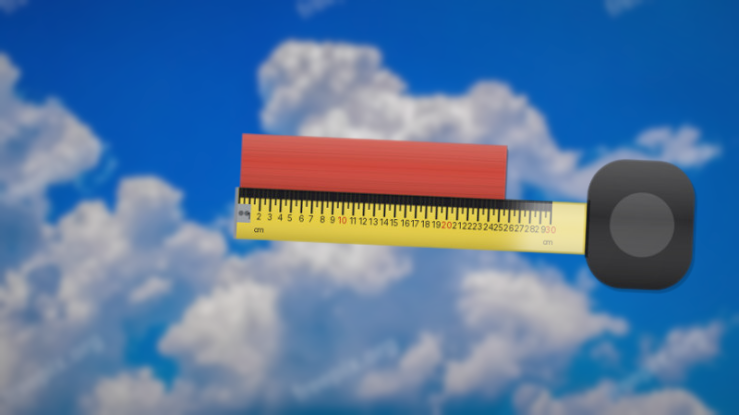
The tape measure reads 25.5 cm
